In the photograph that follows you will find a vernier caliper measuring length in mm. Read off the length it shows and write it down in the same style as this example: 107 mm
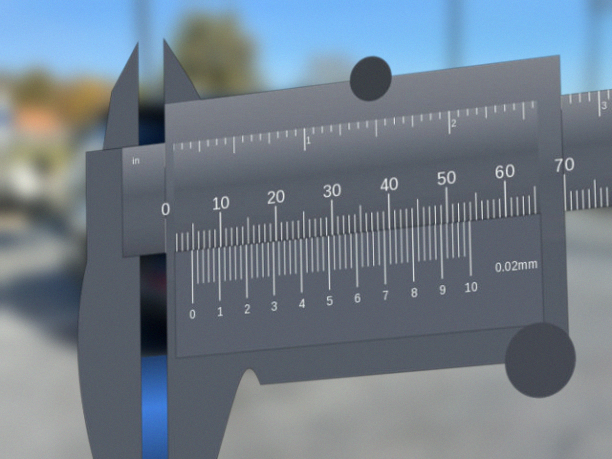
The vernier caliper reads 4.8 mm
